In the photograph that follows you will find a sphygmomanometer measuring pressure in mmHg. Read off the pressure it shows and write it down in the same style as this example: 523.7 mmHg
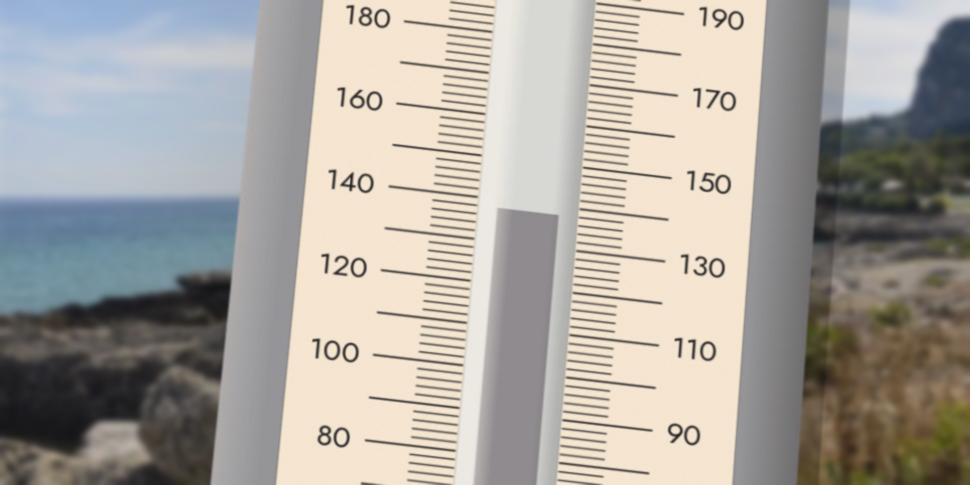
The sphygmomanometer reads 138 mmHg
